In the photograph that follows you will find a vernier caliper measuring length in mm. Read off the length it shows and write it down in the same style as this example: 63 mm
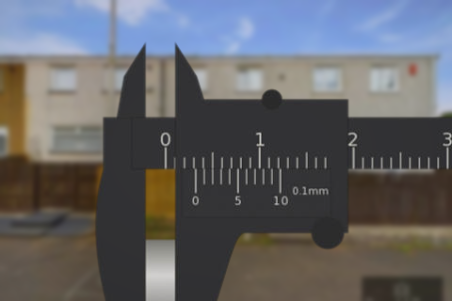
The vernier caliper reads 3.2 mm
